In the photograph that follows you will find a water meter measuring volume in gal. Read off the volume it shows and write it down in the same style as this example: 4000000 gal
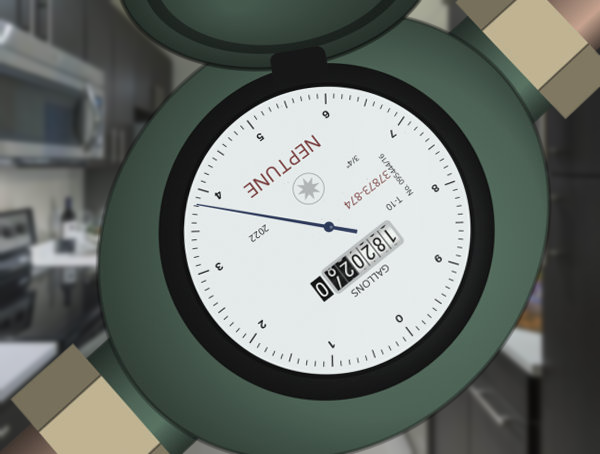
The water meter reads 1820273.8 gal
